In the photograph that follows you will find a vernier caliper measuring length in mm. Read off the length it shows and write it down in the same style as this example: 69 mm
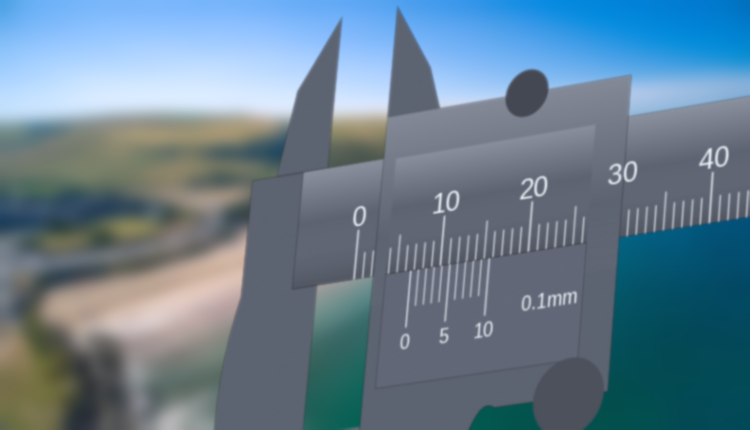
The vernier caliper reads 6.6 mm
